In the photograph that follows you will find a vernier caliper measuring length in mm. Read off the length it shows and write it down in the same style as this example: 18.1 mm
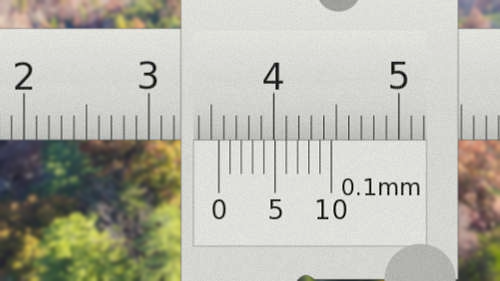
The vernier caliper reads 35.6 mm
